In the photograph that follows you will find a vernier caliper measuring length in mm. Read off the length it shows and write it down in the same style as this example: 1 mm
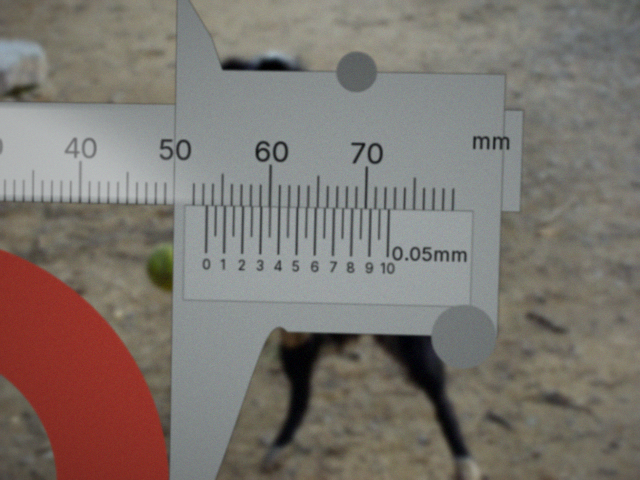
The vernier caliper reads 53.4 mm
